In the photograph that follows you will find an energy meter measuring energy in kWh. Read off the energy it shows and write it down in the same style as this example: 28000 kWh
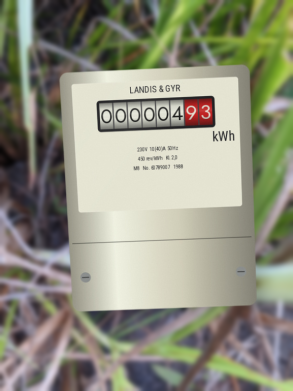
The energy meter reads 4.93 kWh
